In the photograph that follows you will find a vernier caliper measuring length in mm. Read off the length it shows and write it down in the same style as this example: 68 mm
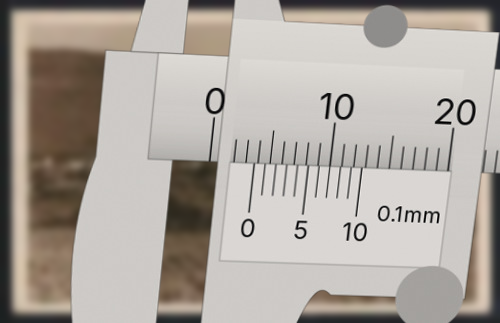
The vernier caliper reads 3.7 mm
